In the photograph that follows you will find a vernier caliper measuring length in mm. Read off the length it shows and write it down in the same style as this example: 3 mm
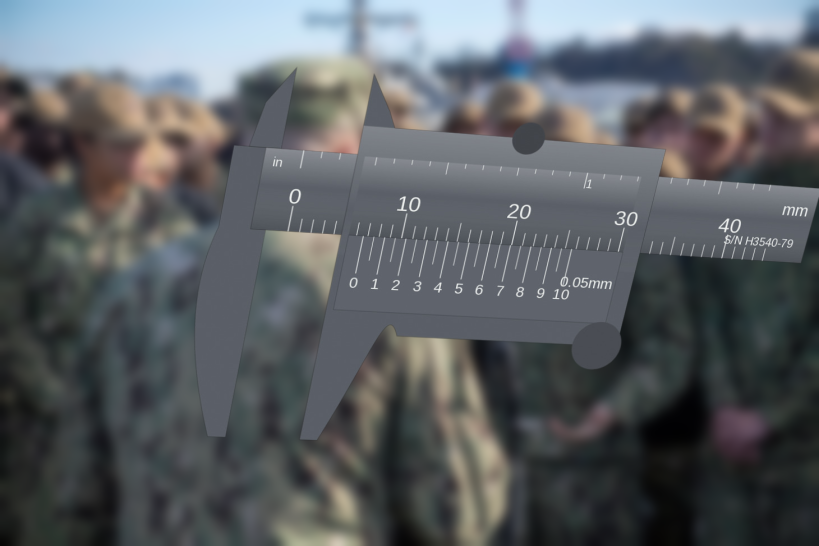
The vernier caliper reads 6.6 mm
